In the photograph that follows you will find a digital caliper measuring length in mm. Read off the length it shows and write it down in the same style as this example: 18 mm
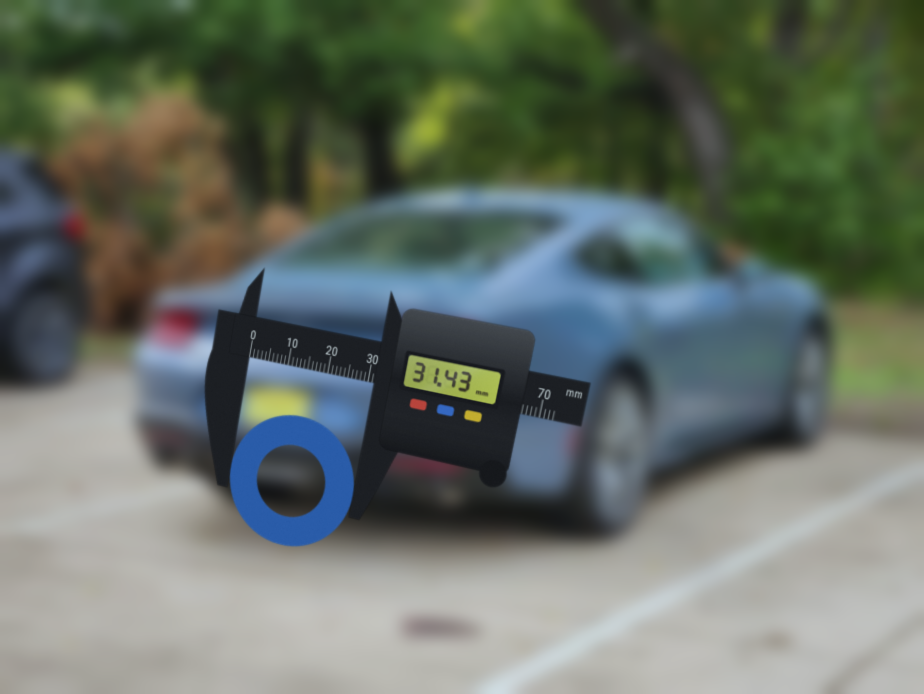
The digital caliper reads 31.43 mm
